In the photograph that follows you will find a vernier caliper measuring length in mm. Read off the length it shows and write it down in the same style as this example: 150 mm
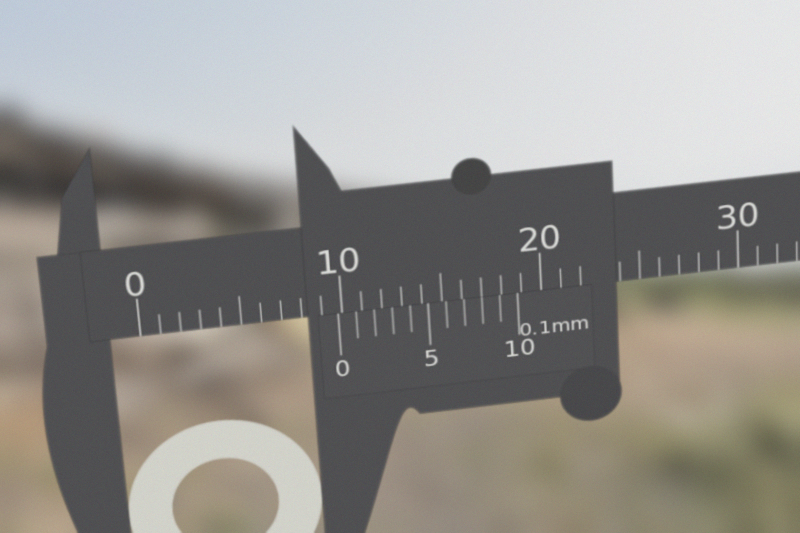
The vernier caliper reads 9.8 mm
